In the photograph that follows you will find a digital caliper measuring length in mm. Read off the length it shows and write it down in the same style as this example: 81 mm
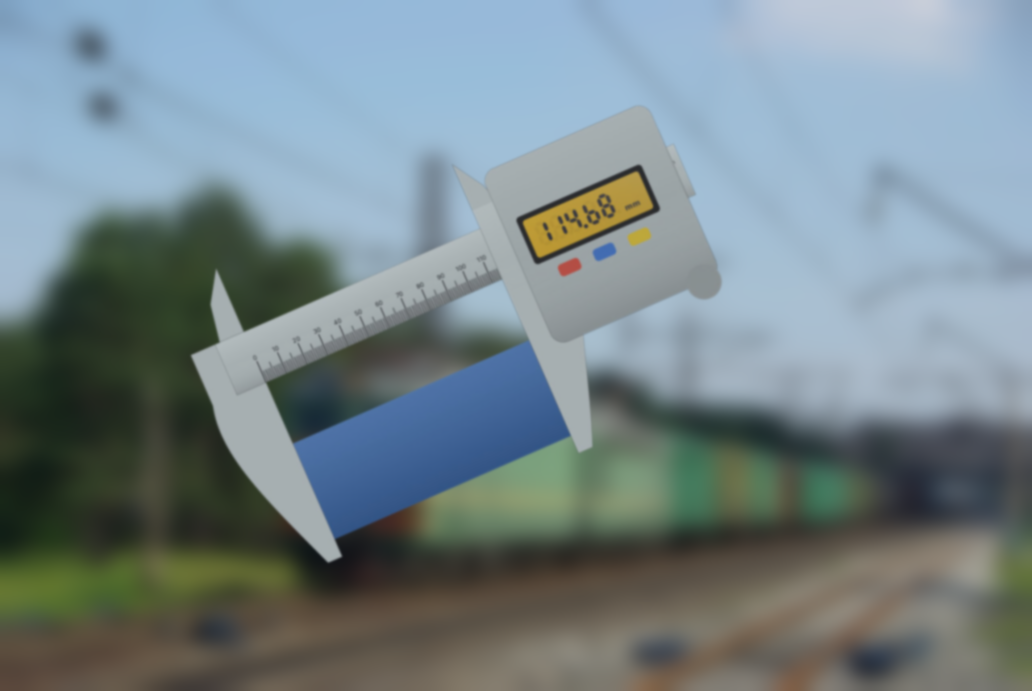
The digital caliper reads 114.68 mm
